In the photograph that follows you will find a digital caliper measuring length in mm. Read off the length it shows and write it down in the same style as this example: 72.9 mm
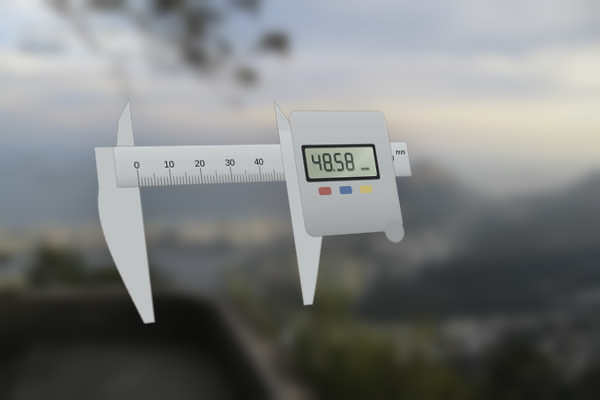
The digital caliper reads 48.58 mm
